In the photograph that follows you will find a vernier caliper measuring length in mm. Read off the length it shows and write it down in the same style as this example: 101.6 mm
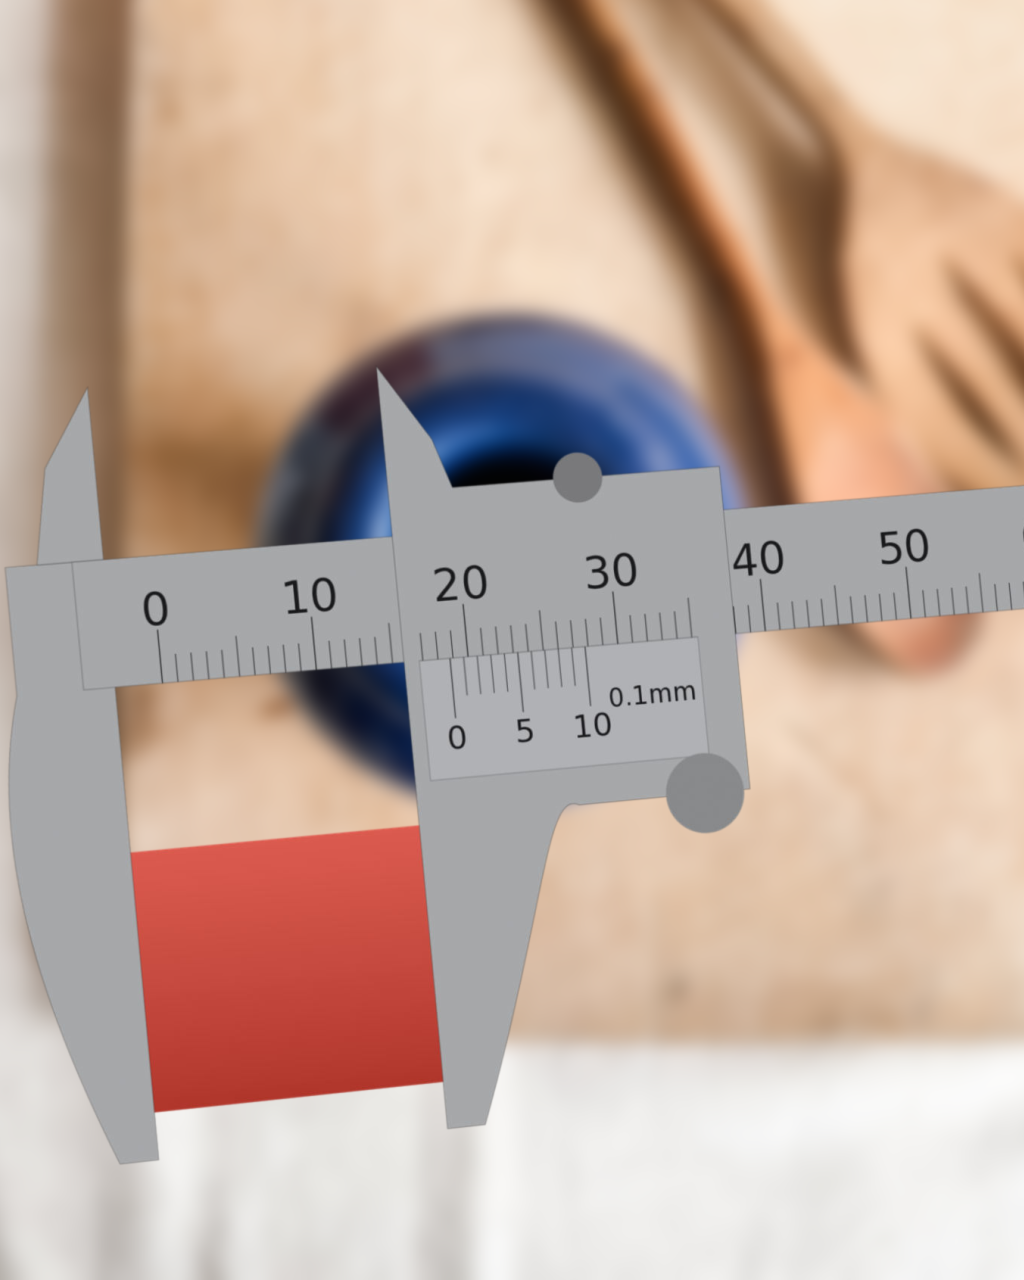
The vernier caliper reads 18.8 mm
